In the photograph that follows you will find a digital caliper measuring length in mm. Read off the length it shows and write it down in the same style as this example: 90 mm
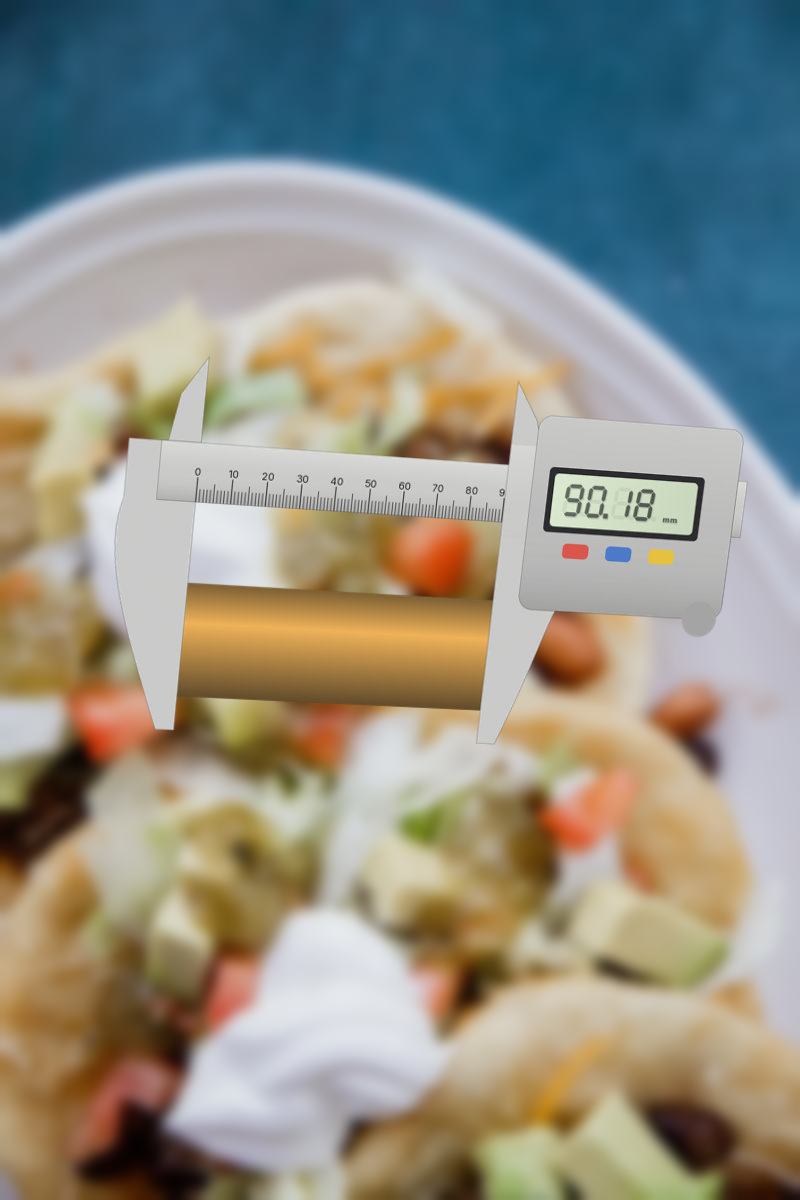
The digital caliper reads 90.18 mm
